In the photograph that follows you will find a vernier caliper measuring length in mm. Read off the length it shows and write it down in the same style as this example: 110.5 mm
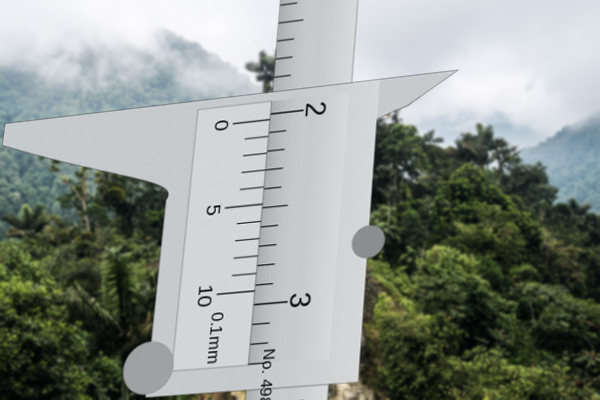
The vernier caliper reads 20.3 mm
